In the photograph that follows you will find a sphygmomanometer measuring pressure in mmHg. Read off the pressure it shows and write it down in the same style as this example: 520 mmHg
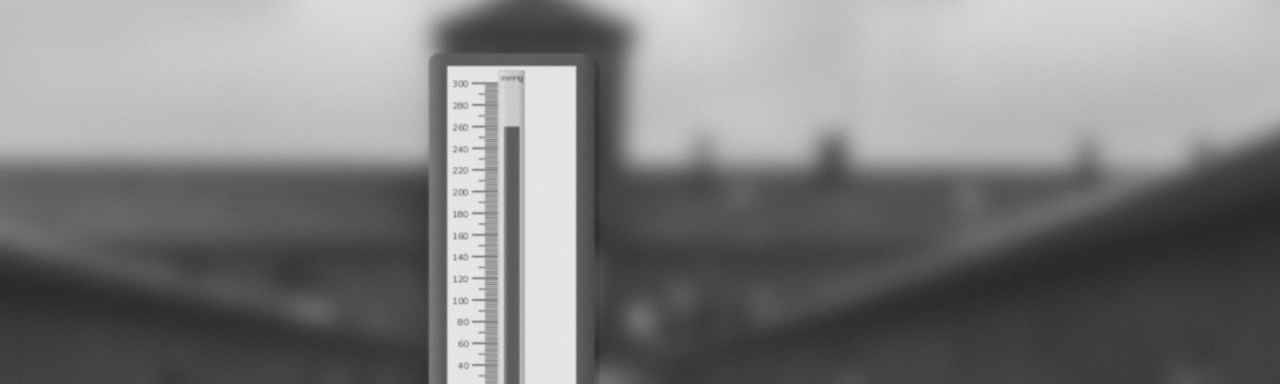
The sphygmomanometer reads 260 mmHg
